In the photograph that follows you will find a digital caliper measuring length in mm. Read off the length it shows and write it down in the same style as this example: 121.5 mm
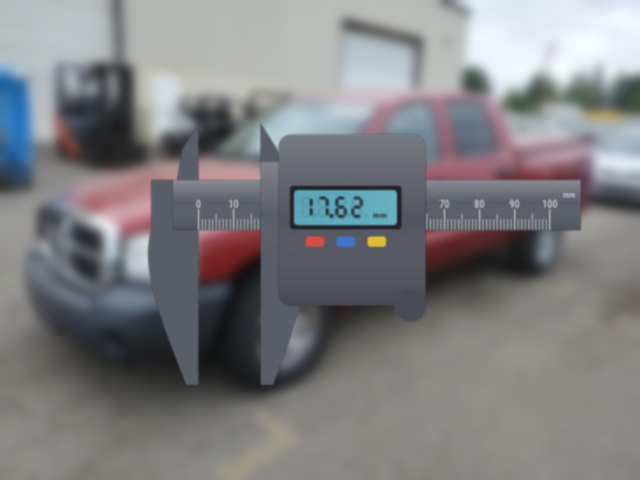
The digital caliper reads 17.62 mm
